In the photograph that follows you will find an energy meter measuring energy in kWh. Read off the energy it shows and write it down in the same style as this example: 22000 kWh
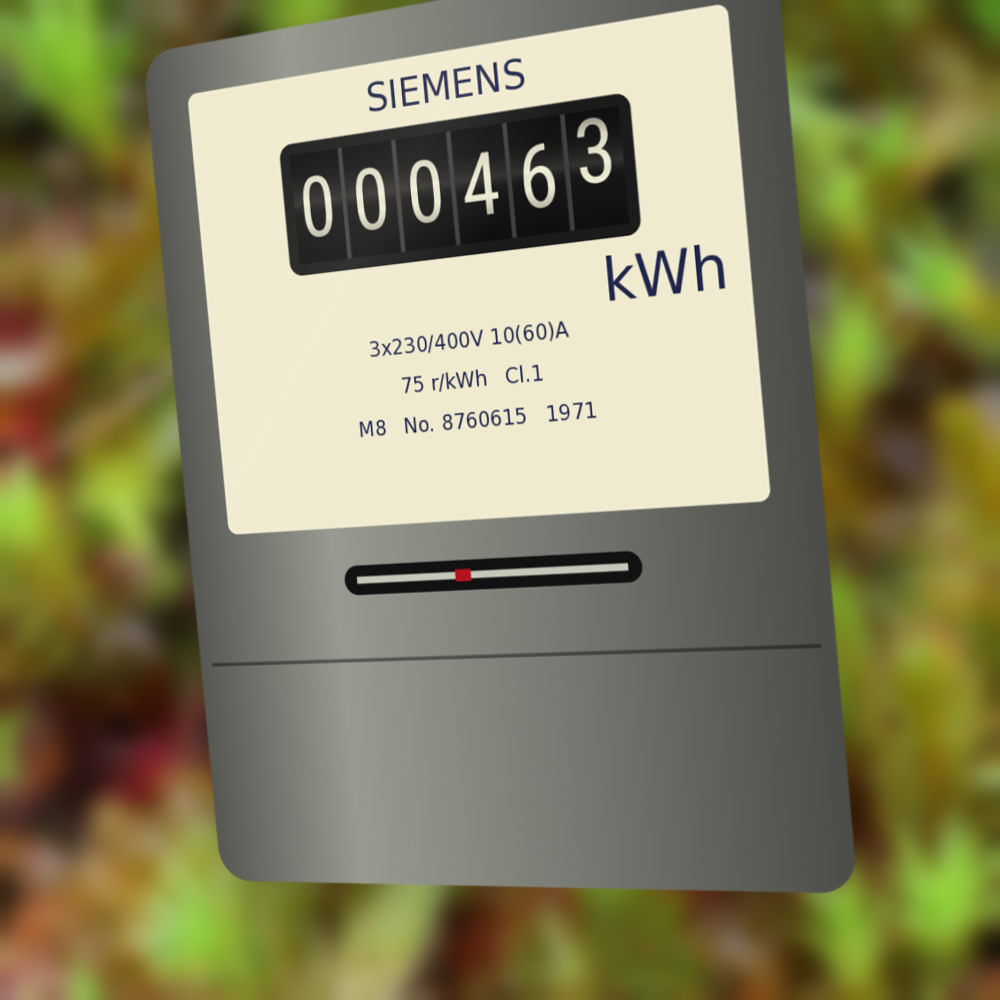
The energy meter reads 463 kWh
